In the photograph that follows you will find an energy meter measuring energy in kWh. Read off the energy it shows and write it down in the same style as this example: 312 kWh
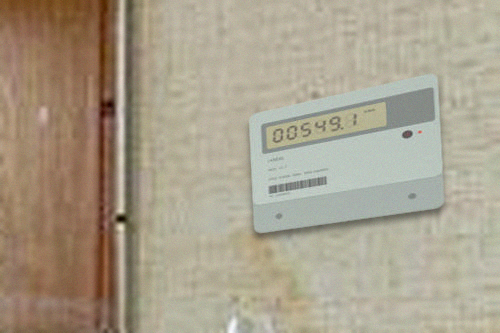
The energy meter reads 549.1 kWh
